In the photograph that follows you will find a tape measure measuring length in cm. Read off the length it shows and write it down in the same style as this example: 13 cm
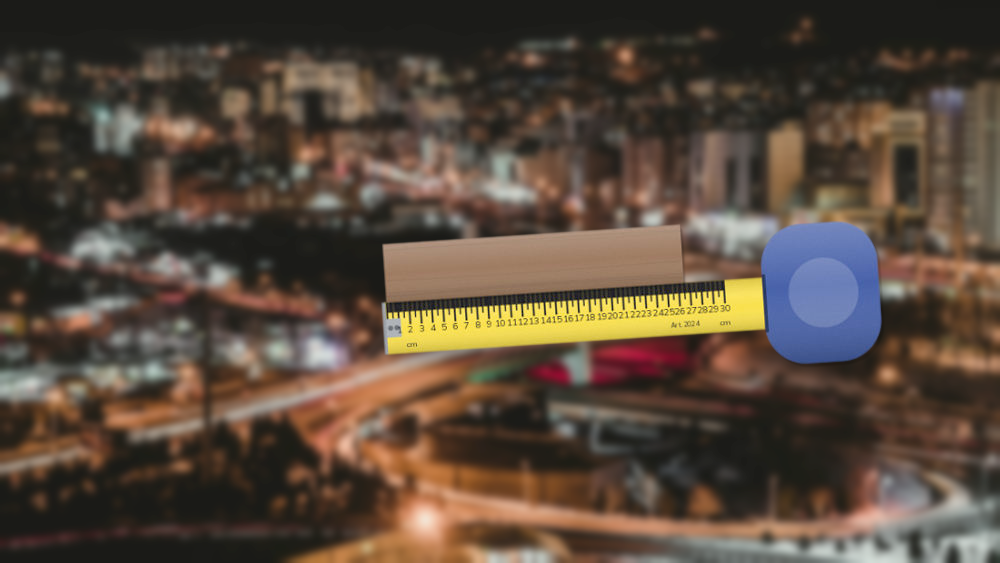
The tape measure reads 26.5 cm
